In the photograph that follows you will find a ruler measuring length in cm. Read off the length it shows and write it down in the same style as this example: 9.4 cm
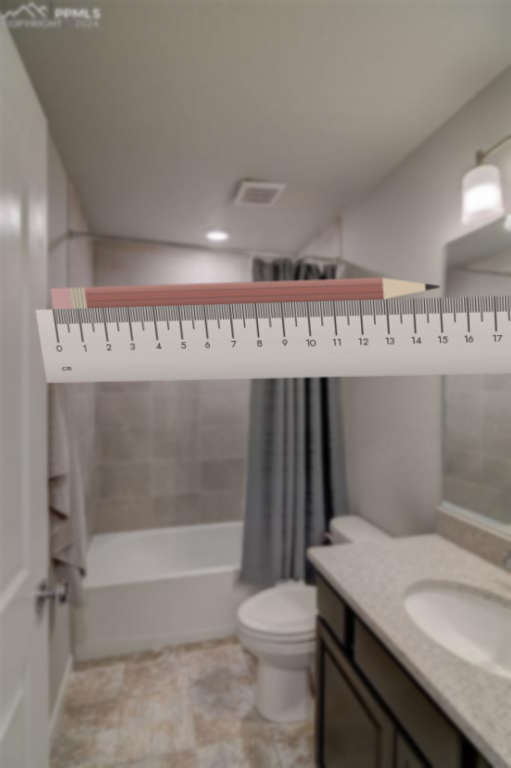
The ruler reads 15 cm
